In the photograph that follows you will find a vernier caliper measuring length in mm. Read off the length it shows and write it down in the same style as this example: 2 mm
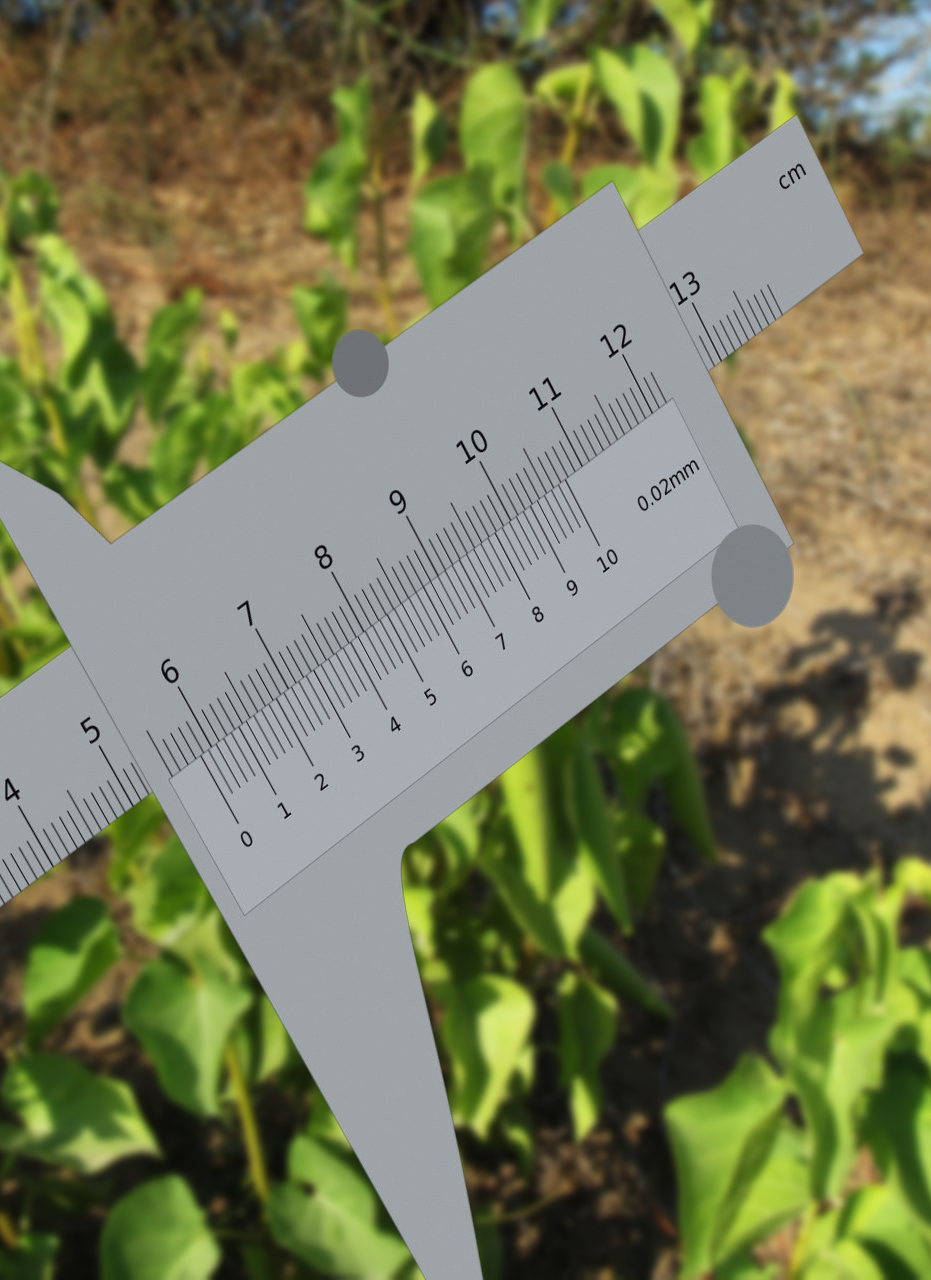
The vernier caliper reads 58.6 mm
